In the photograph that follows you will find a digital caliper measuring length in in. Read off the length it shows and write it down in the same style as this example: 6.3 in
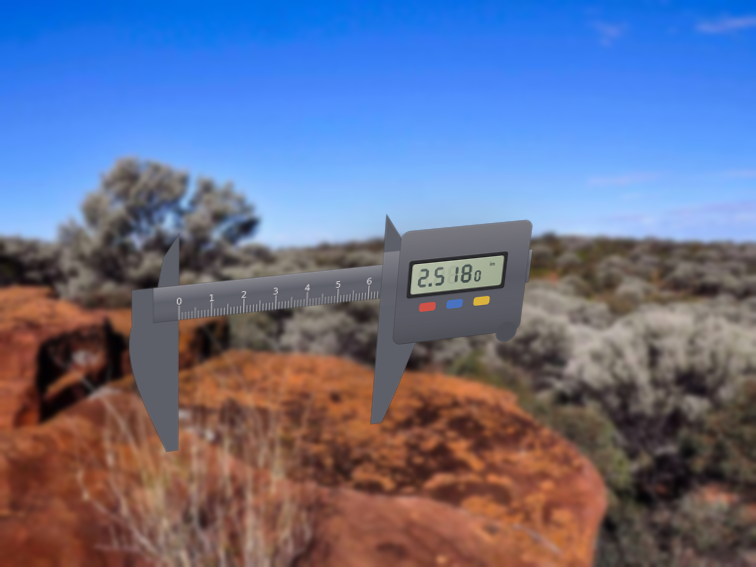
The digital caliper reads 2.5180 in
